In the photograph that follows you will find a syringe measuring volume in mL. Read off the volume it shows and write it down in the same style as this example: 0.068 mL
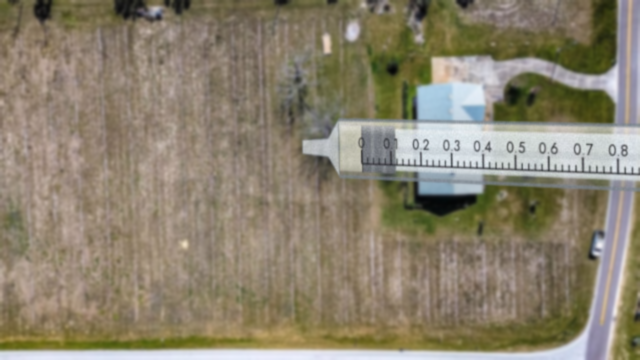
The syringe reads 0 mL
